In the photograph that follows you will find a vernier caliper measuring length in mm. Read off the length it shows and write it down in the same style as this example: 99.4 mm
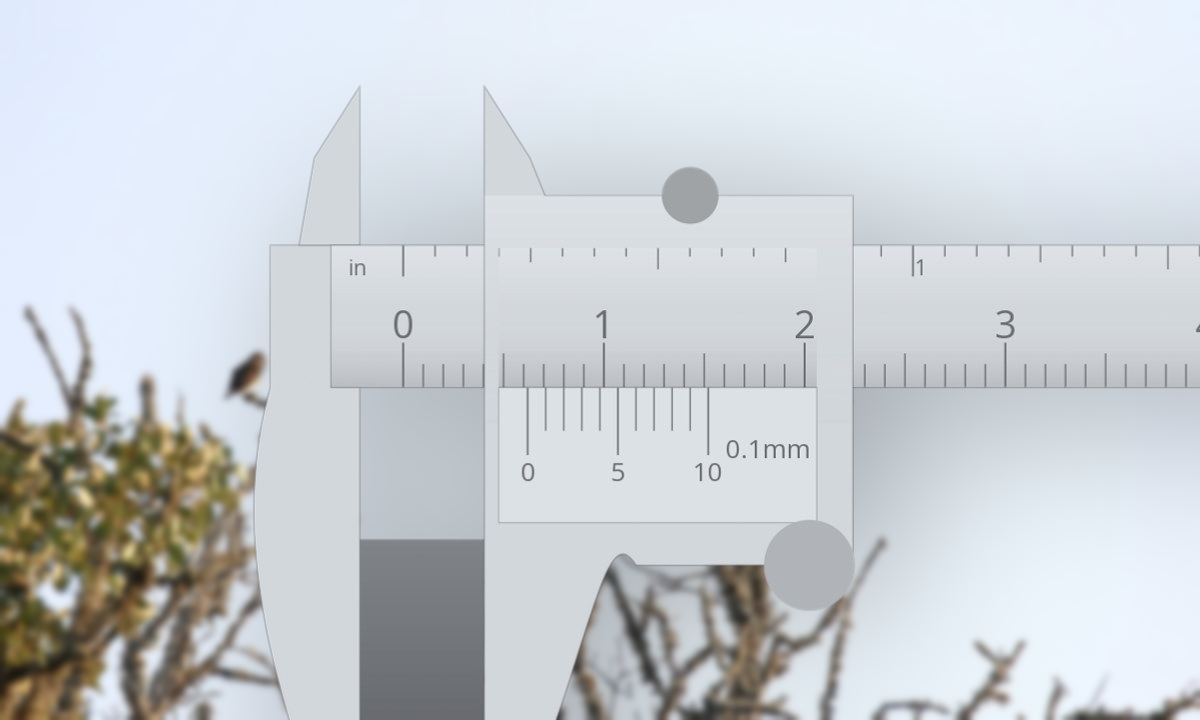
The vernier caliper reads 6.2 mm
